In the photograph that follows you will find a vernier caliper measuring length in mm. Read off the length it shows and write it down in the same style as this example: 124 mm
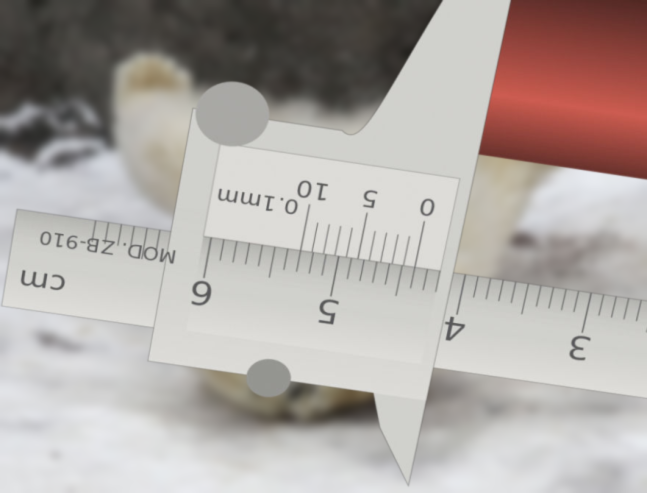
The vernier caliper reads 44.0 mm
